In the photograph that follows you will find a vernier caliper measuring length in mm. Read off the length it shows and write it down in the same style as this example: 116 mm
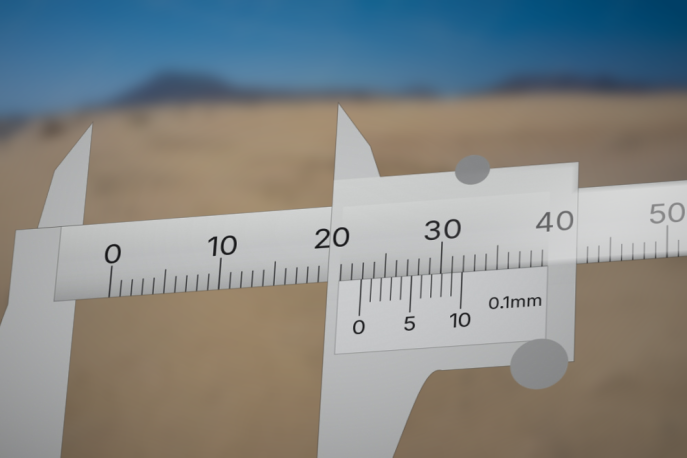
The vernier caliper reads 22.9 mm
